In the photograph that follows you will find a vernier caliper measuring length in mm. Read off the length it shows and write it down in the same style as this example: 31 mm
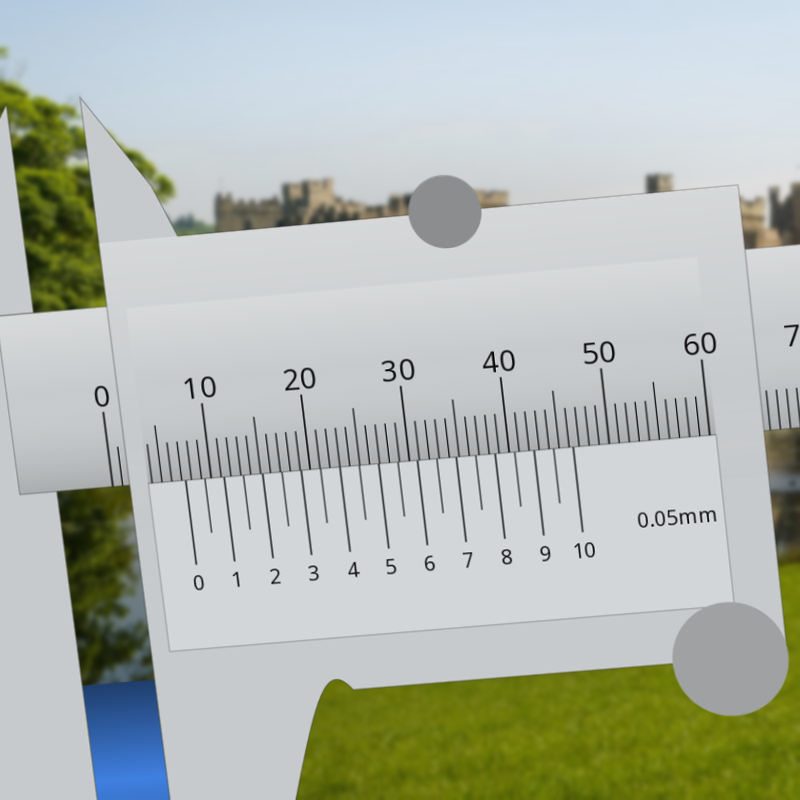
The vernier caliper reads 7.4 mm
